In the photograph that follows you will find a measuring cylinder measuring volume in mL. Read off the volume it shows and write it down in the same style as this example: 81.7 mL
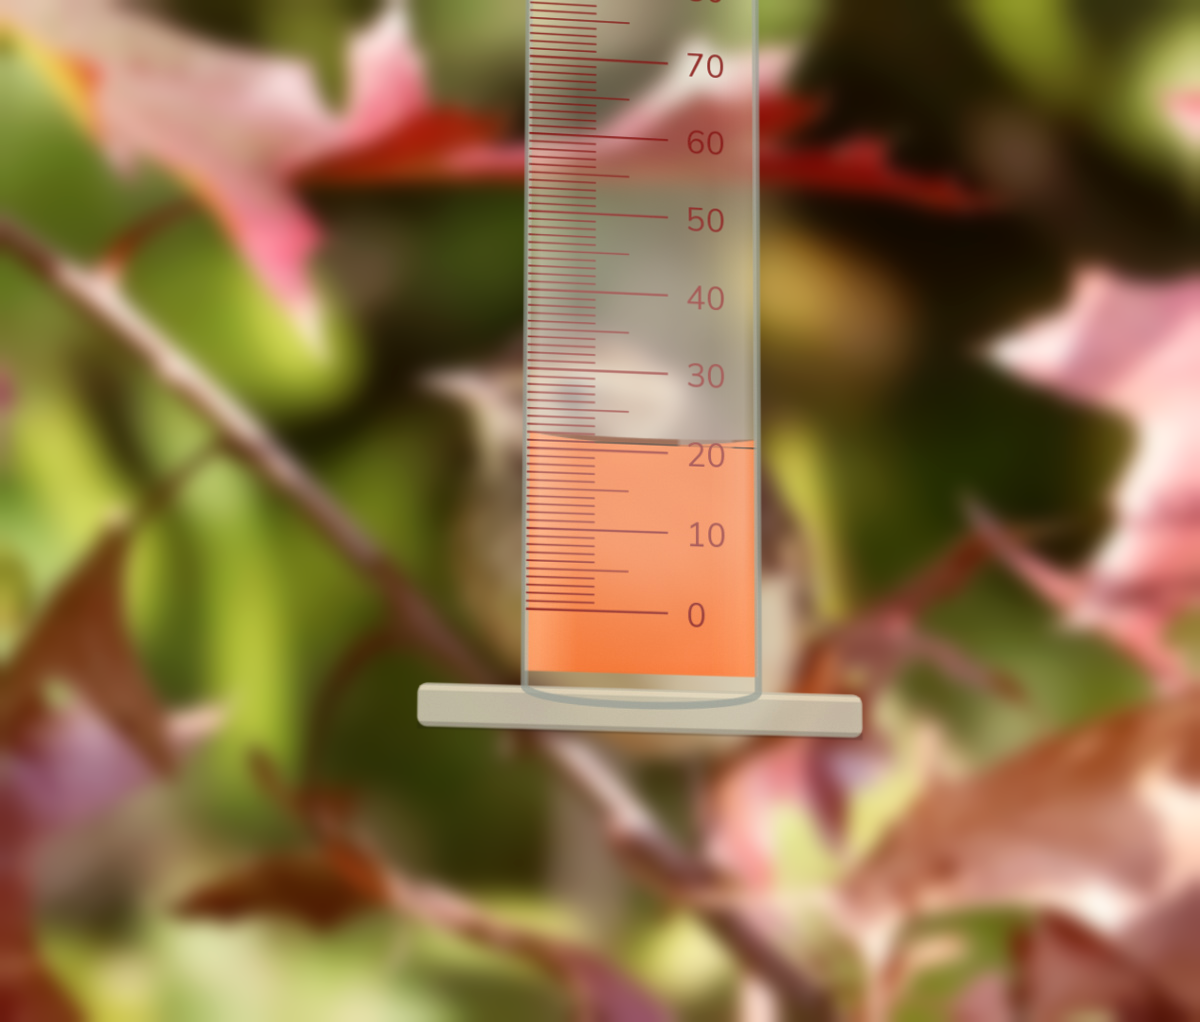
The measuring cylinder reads 21 mL
